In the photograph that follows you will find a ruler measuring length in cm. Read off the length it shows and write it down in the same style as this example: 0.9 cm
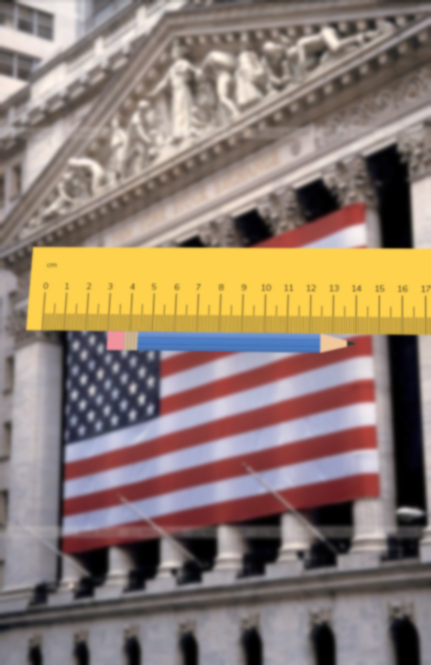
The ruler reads 11 cm
